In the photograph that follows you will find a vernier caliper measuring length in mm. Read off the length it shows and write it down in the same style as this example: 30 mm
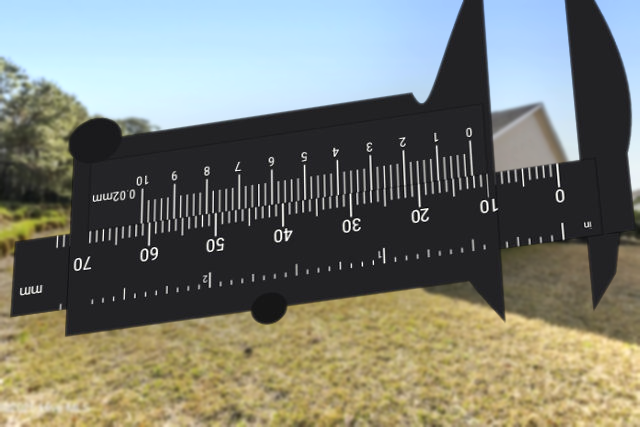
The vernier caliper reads 12.2 mm
